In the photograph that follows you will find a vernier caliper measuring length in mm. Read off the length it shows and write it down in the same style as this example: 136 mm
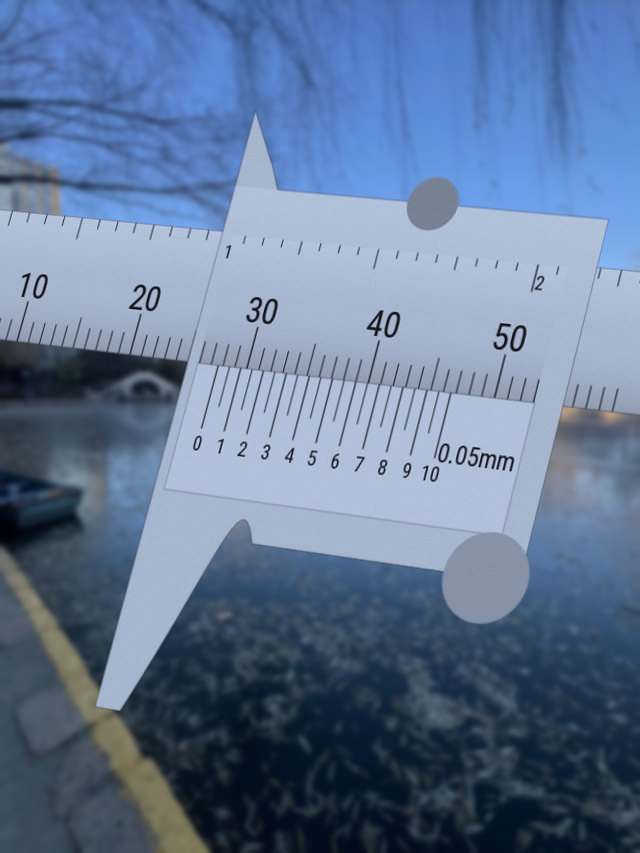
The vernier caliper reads 27.6 mm
